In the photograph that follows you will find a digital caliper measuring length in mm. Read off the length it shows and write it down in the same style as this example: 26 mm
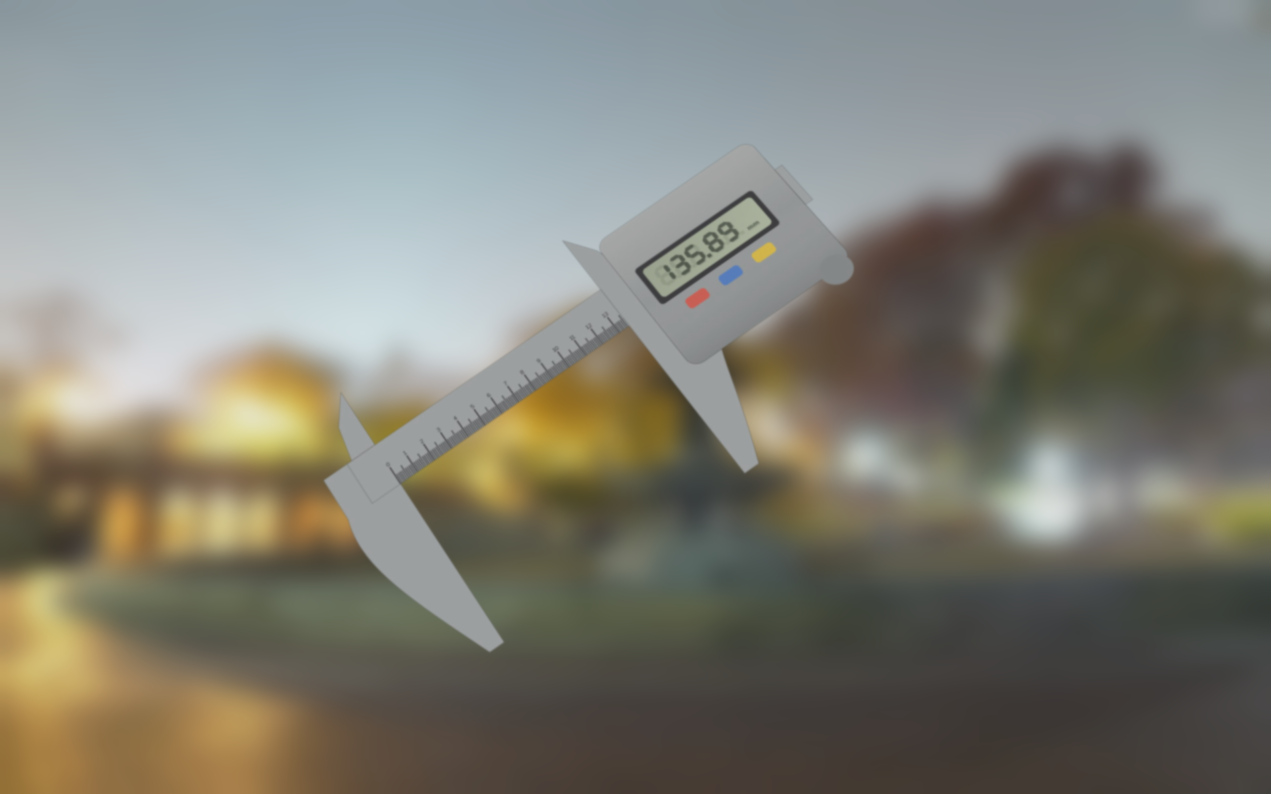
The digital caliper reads 135.89 mm
